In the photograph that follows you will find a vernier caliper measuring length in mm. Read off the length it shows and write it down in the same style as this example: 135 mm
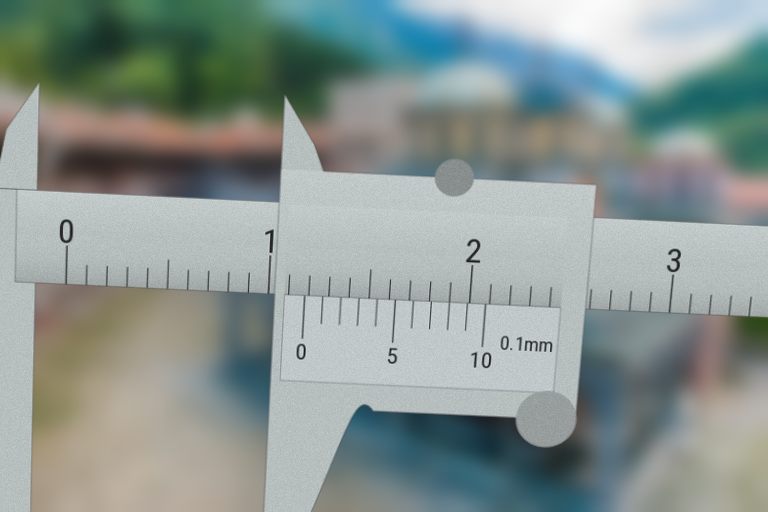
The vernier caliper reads 11.8 mm
